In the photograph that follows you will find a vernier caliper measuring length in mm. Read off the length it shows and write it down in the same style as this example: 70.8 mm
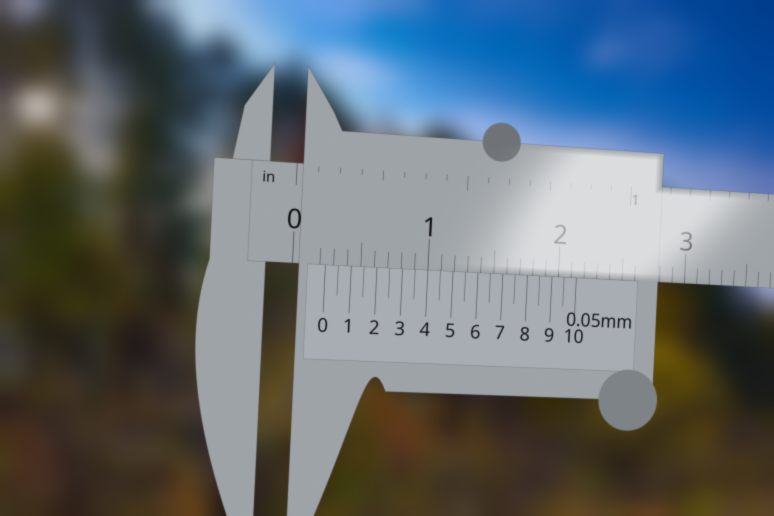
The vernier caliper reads 2.4 mm
